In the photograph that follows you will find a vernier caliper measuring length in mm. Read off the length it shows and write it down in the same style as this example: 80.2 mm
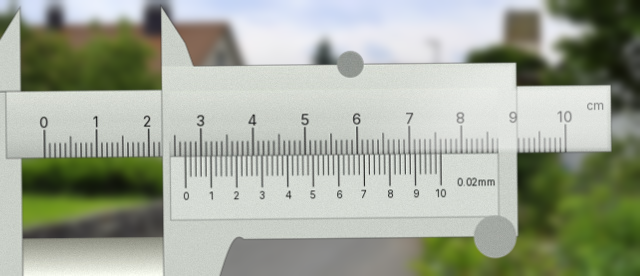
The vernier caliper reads 27.0 mm
